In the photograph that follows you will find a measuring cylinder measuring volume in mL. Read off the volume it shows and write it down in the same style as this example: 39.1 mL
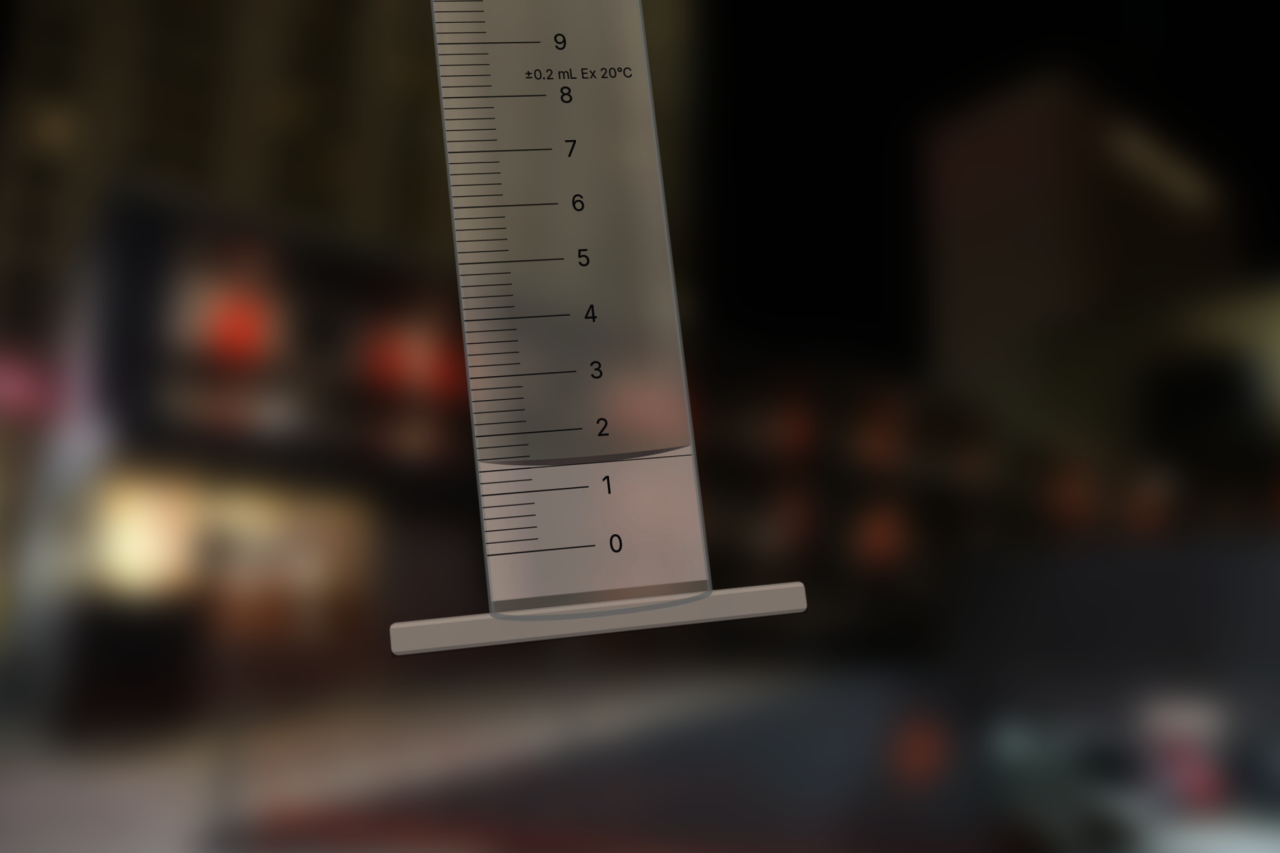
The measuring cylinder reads 1.4 mL
